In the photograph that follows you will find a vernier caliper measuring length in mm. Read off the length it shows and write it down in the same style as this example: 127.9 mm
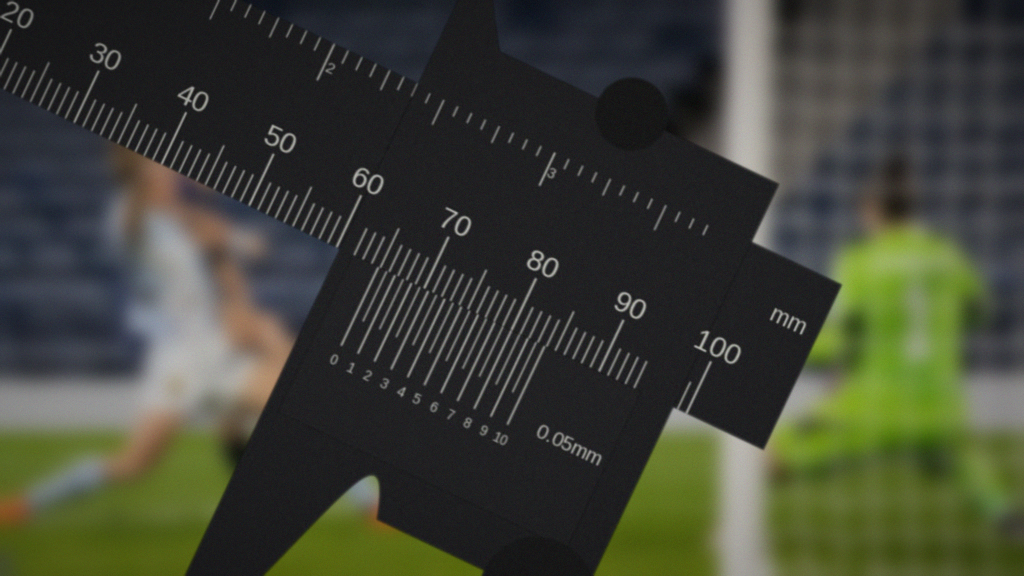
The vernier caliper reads 64.8 mm
